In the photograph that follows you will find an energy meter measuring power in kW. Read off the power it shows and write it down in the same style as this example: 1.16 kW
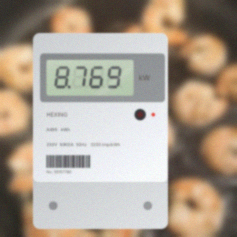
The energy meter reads 8.769 kW
